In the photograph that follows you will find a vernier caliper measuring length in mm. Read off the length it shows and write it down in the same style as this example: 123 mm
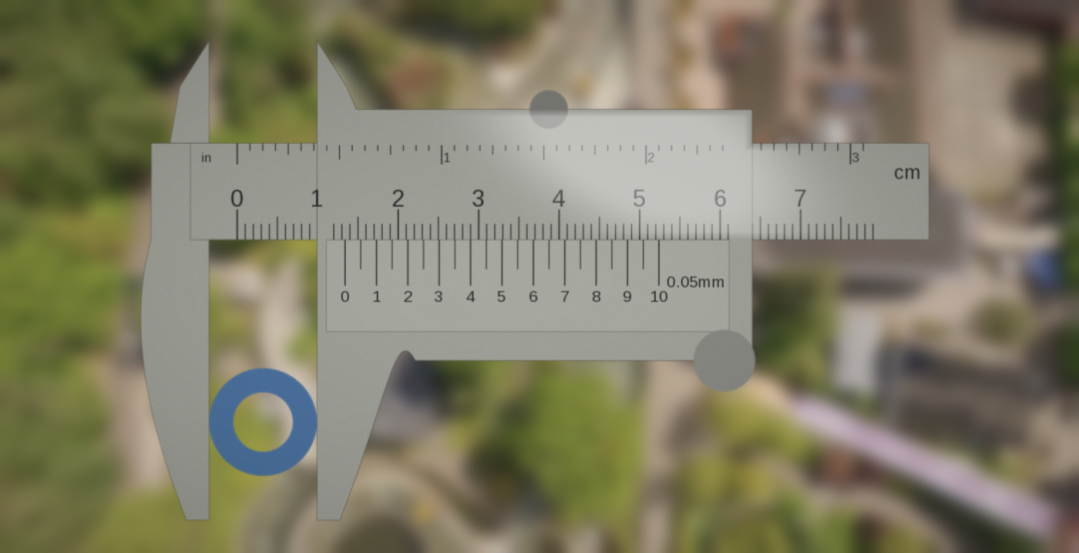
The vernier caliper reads 13.4 mm
